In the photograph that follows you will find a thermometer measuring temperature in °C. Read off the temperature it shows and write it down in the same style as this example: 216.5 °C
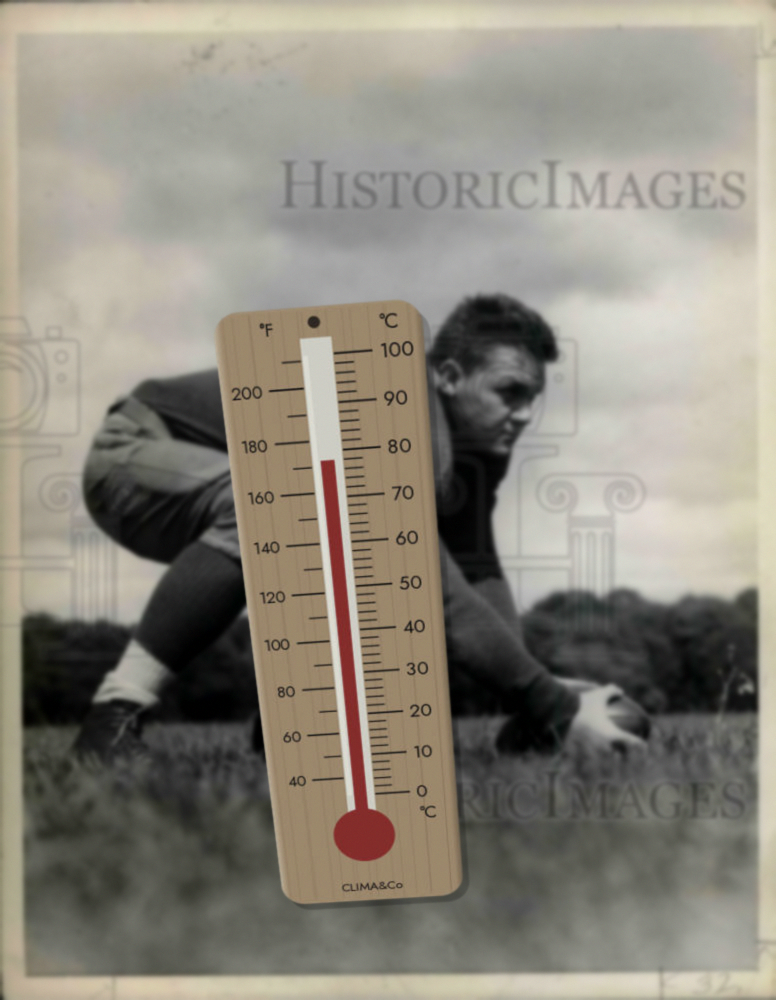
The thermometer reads 78 °C
